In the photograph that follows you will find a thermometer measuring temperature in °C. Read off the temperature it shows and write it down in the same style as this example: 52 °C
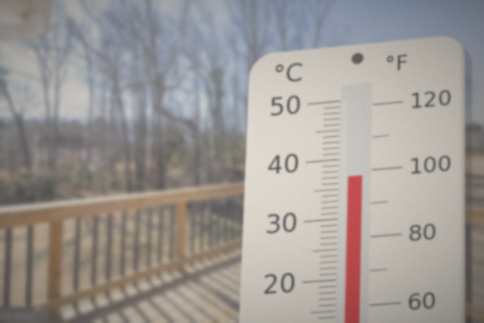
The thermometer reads 37 °C
